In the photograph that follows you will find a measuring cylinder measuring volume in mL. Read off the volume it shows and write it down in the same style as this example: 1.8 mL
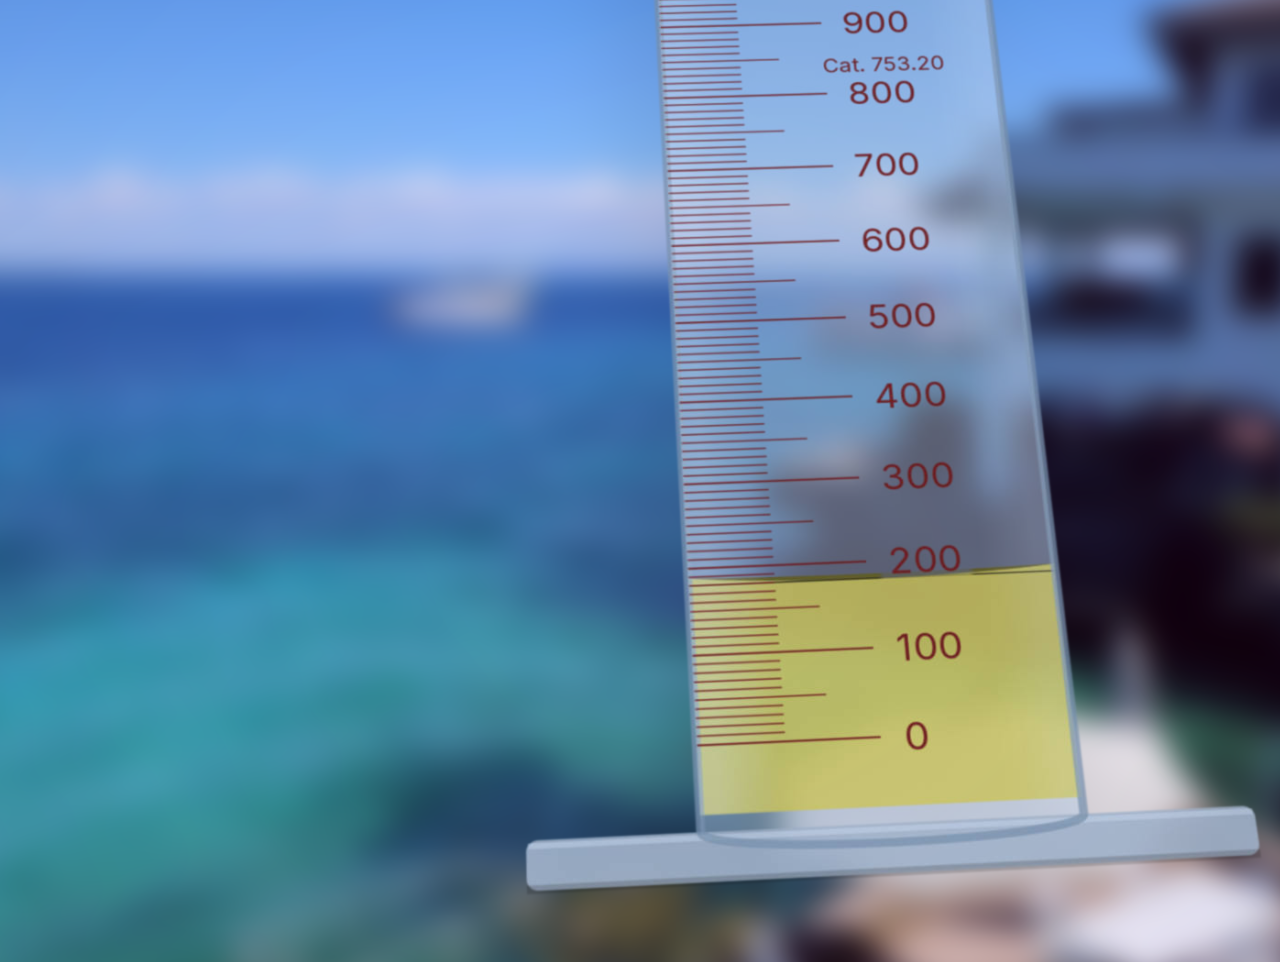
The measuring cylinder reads 180 mL
